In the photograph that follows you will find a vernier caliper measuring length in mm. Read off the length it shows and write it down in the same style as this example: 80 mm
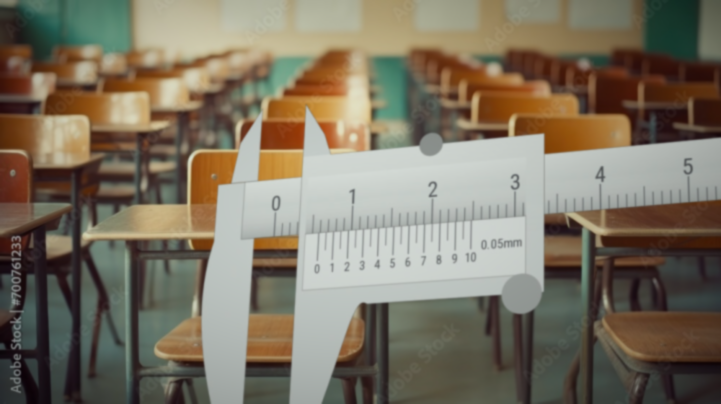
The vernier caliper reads 5.8 mm
